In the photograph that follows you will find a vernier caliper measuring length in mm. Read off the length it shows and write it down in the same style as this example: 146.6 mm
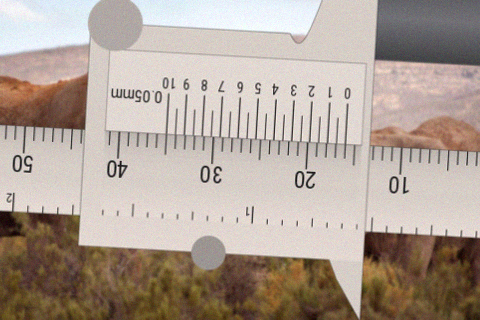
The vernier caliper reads 16.0 mm
